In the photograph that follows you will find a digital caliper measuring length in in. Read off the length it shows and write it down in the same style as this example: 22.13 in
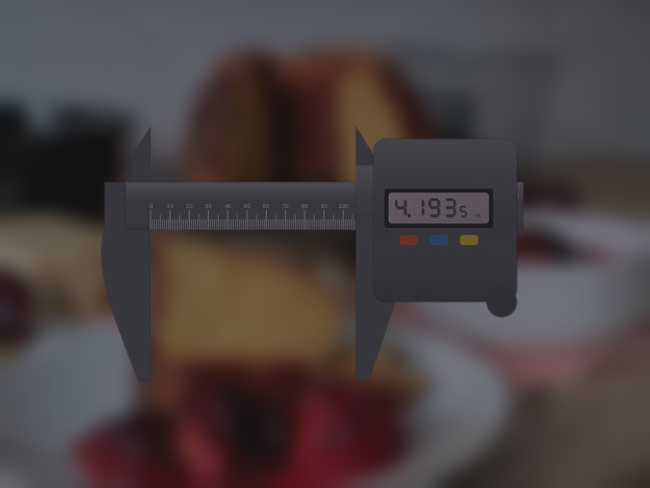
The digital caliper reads 4.1935 in
